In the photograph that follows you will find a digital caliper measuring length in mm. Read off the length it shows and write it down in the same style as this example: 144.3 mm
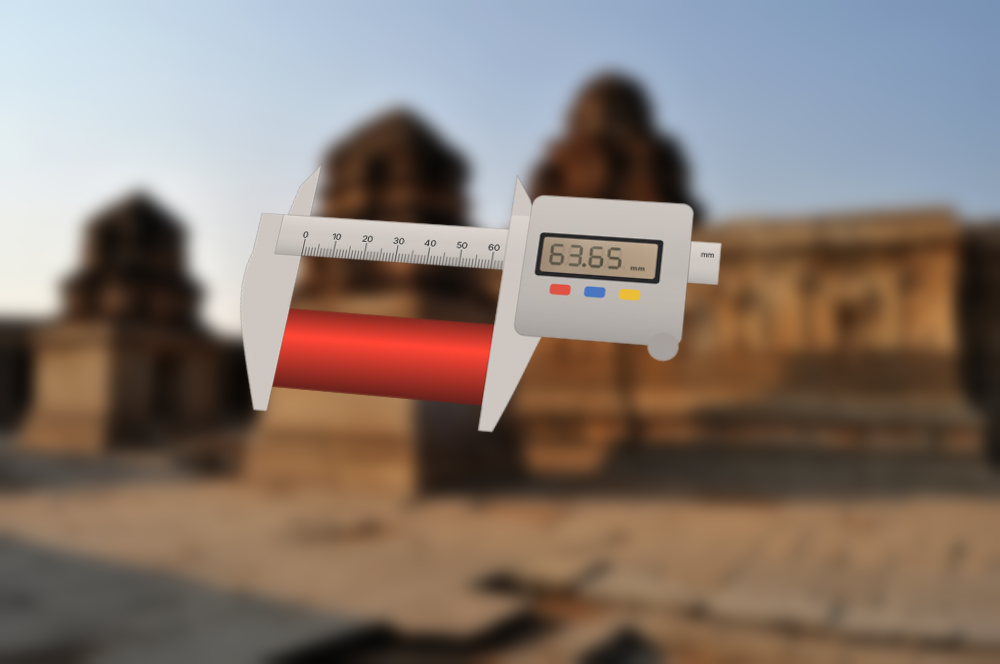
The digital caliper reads 63.65 mm
